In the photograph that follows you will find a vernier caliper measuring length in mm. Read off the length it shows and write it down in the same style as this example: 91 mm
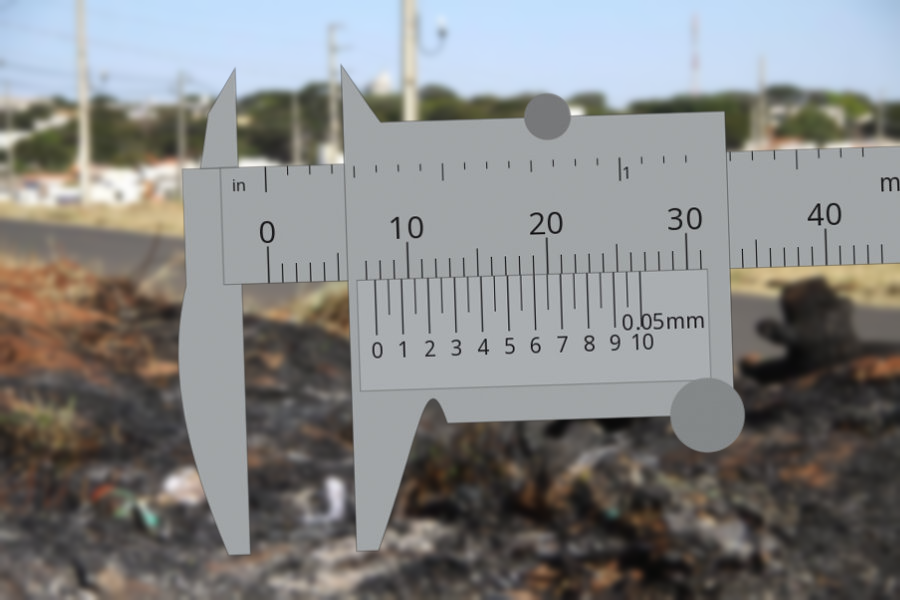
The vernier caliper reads 7.6 mm
